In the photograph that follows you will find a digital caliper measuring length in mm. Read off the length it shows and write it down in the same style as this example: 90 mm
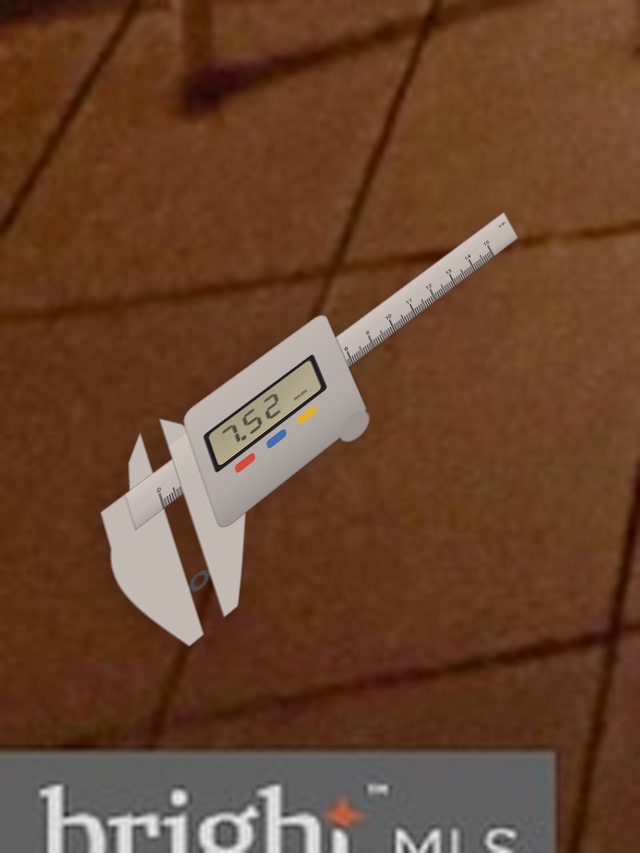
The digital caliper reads 7.52 mm
